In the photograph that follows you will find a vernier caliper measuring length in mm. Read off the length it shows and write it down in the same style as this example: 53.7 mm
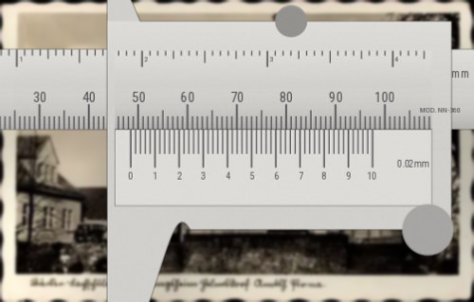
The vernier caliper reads 48.5 mm
